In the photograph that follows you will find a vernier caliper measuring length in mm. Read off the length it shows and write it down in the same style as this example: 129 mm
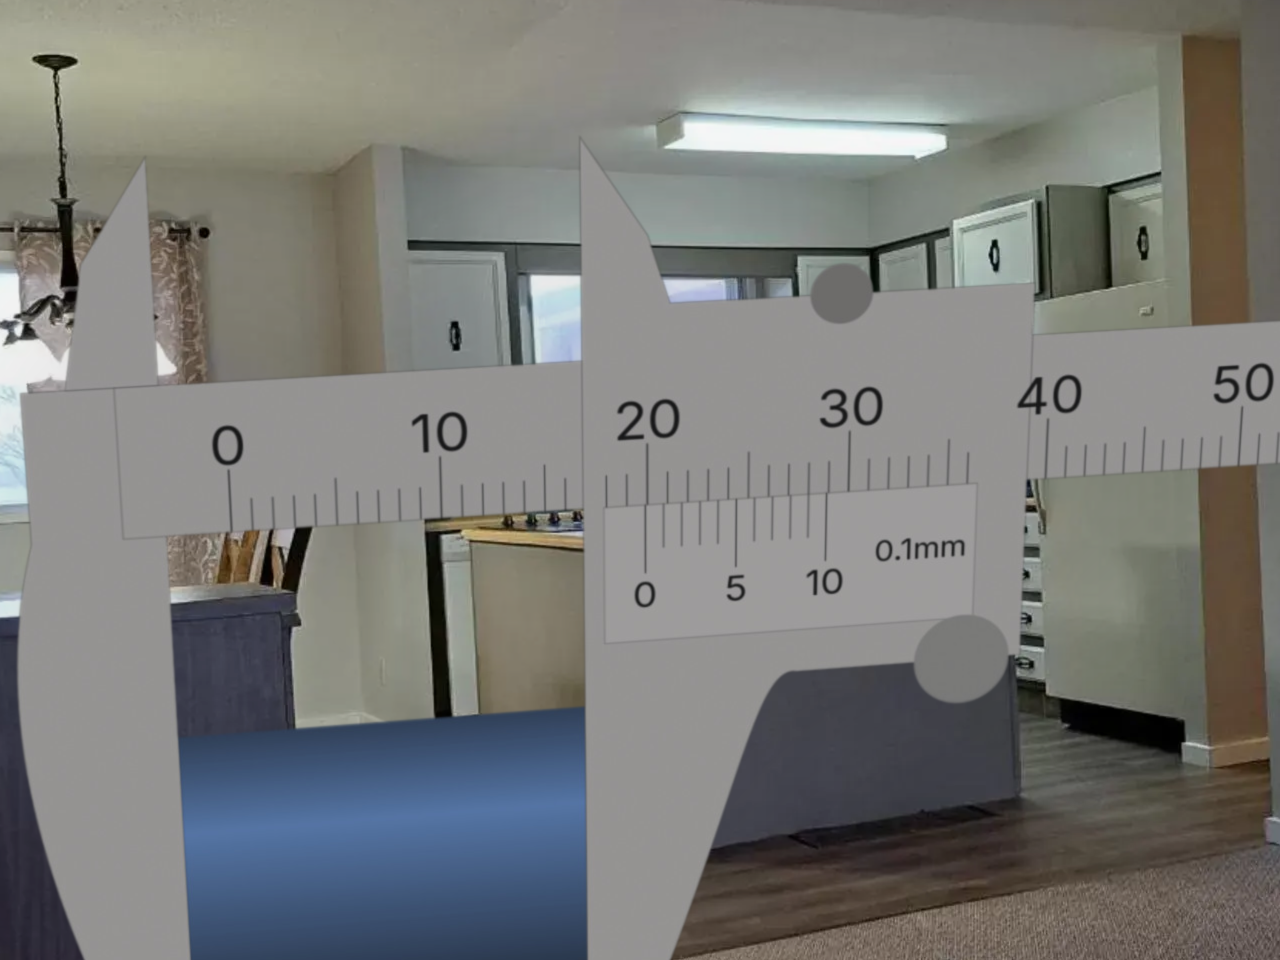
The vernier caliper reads 19.9 mm
